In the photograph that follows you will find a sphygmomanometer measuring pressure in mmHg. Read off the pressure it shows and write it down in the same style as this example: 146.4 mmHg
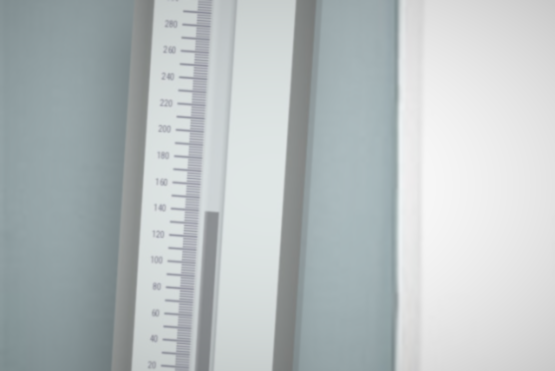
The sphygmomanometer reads 140 mmHg
